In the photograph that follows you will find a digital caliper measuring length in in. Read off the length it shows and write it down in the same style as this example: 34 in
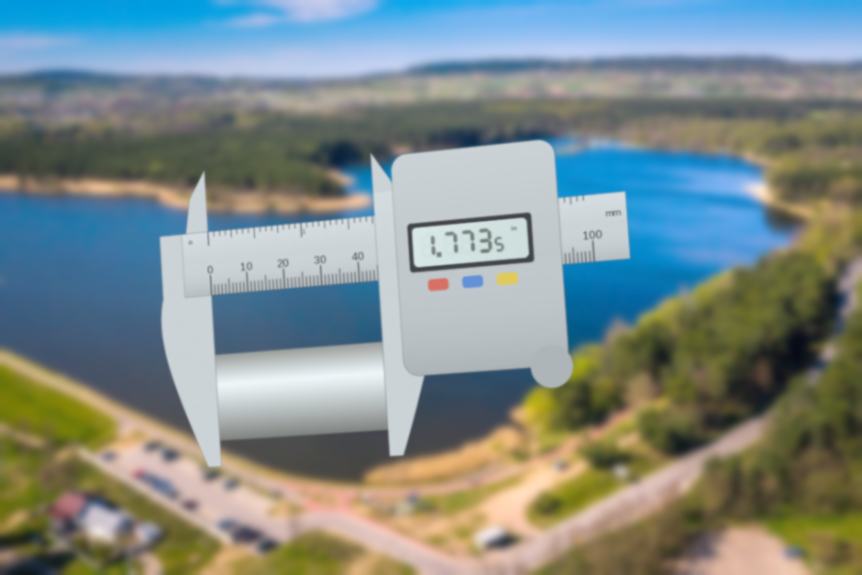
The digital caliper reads 1.7735 in
